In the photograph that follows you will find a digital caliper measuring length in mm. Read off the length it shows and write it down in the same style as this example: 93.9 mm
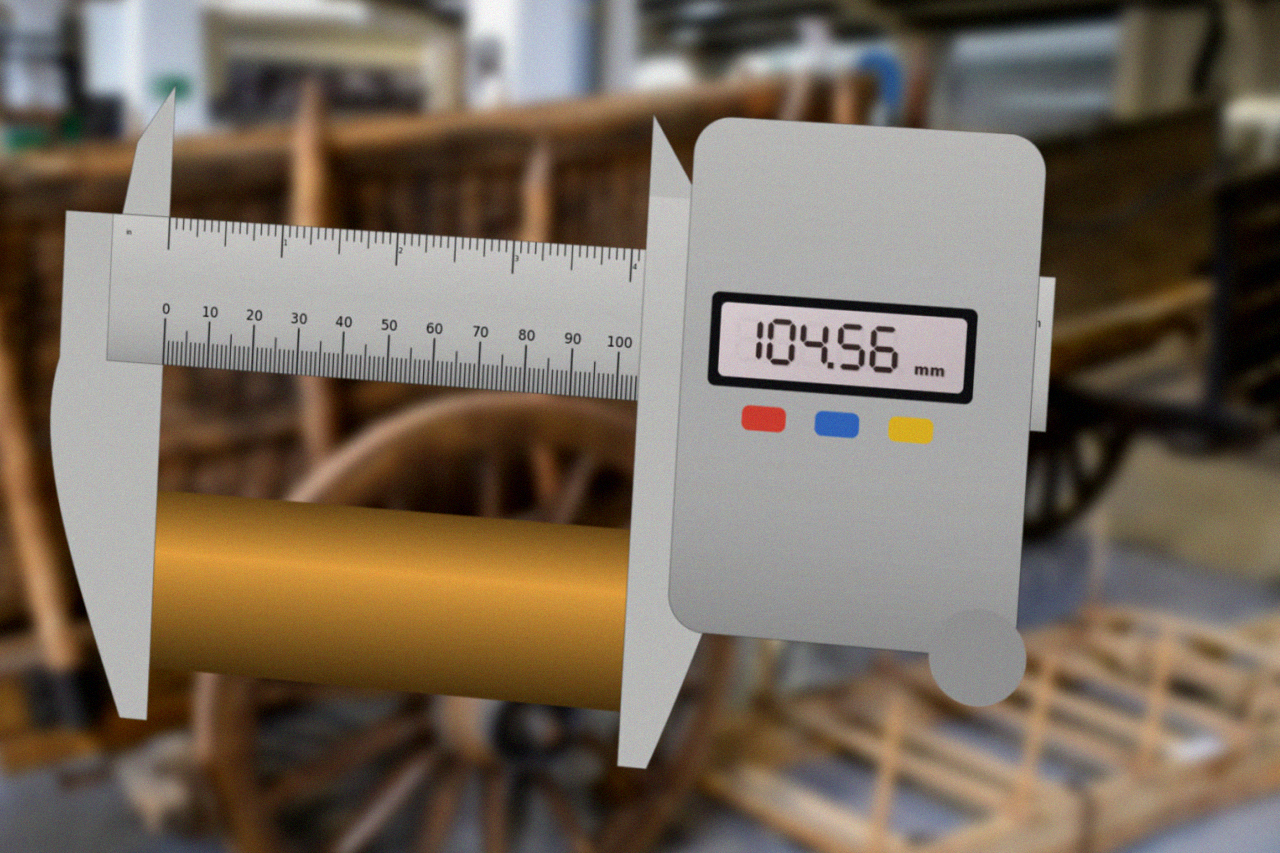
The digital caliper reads 104.56 mm
